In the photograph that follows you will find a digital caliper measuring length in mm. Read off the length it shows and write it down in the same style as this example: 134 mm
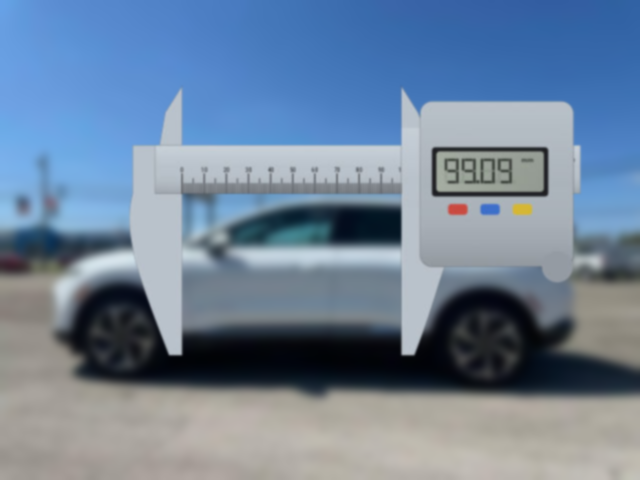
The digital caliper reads 99.09 mm
